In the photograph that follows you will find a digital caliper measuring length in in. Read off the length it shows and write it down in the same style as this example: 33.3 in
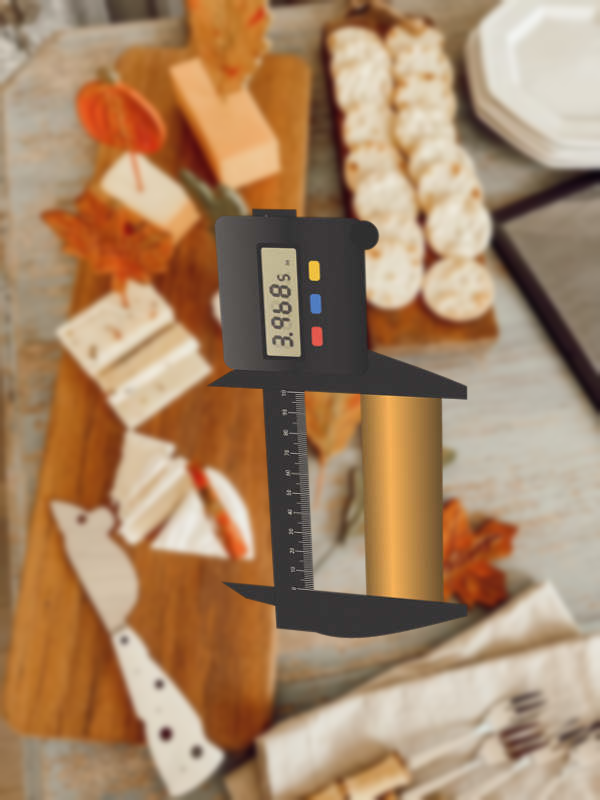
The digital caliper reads 3.9685 in
